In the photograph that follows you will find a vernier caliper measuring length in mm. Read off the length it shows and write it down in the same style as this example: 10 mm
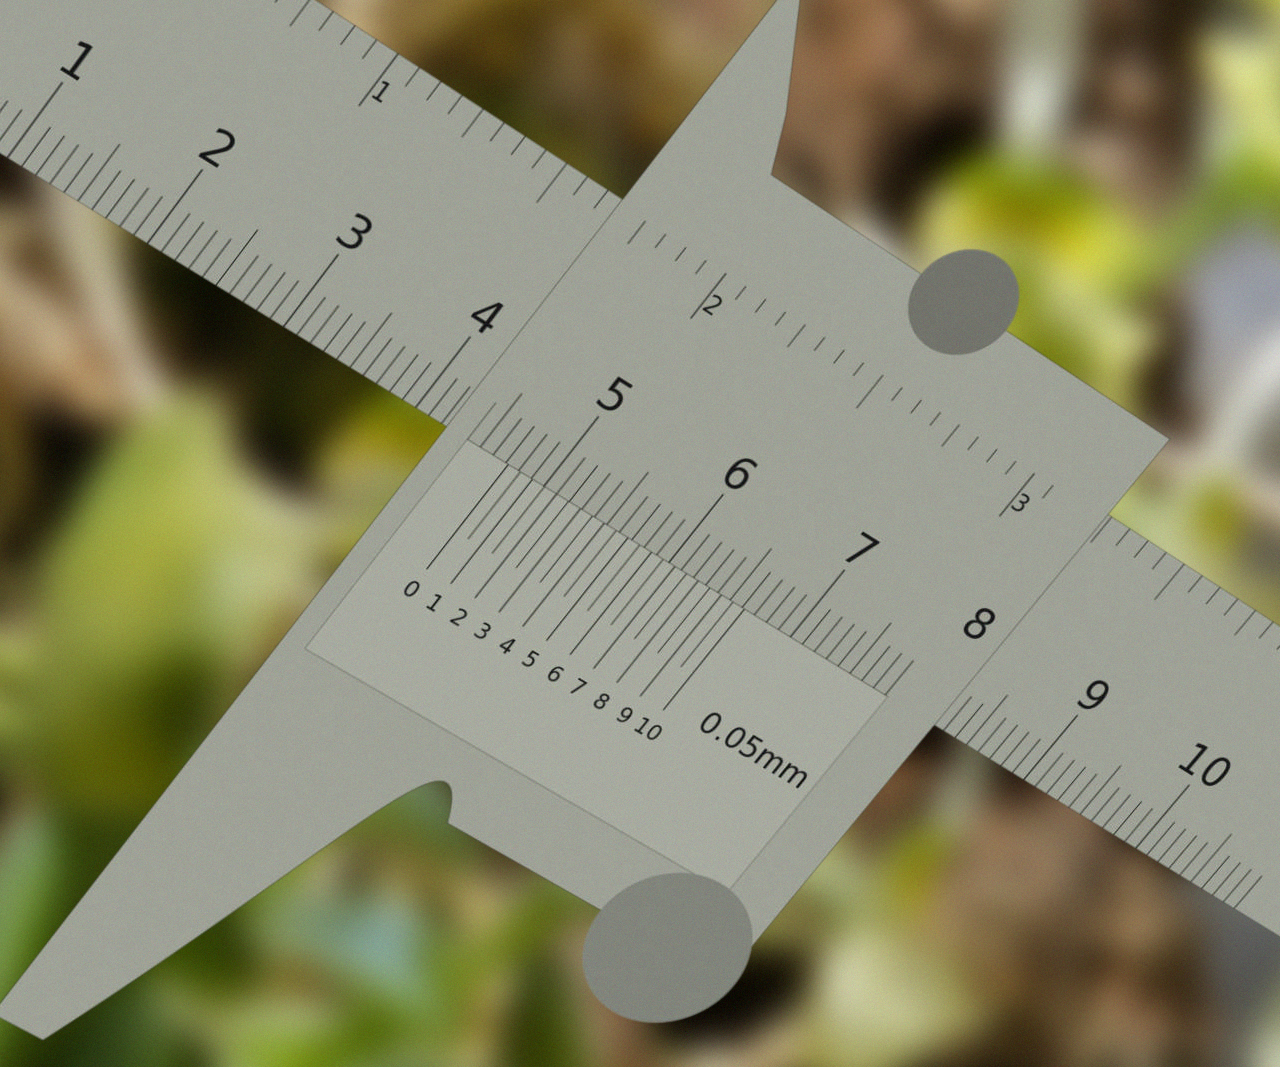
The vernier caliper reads 47.2 mm
